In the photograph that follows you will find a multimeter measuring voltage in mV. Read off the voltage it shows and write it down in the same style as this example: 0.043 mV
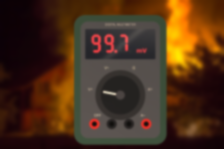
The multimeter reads 99.7 mV
